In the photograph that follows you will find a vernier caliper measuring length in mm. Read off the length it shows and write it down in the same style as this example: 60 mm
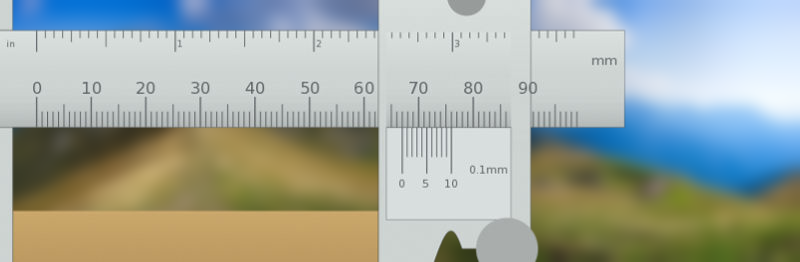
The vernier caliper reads 67.0 mm
